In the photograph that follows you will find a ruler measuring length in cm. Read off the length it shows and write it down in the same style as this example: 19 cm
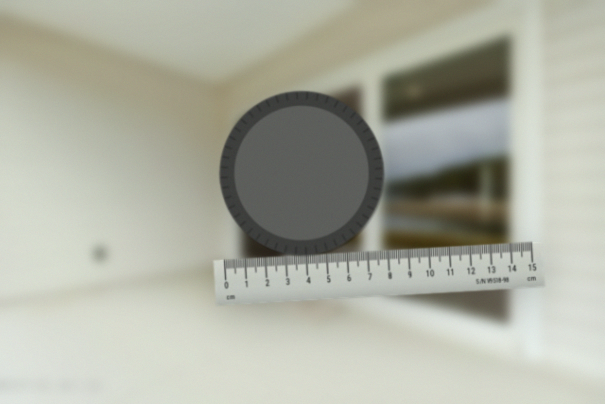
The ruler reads 8 cm
